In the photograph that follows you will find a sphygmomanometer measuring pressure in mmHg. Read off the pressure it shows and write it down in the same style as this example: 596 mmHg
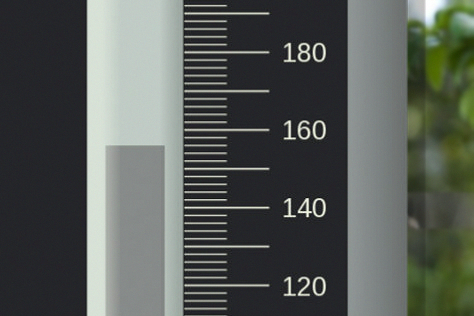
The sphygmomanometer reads 156 mmHg
